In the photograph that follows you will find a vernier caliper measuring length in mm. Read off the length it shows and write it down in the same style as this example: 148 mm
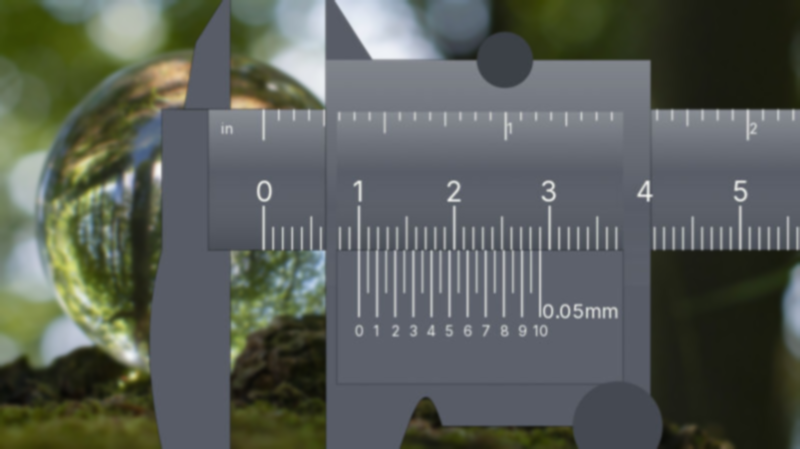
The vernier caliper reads 10.0 mm
